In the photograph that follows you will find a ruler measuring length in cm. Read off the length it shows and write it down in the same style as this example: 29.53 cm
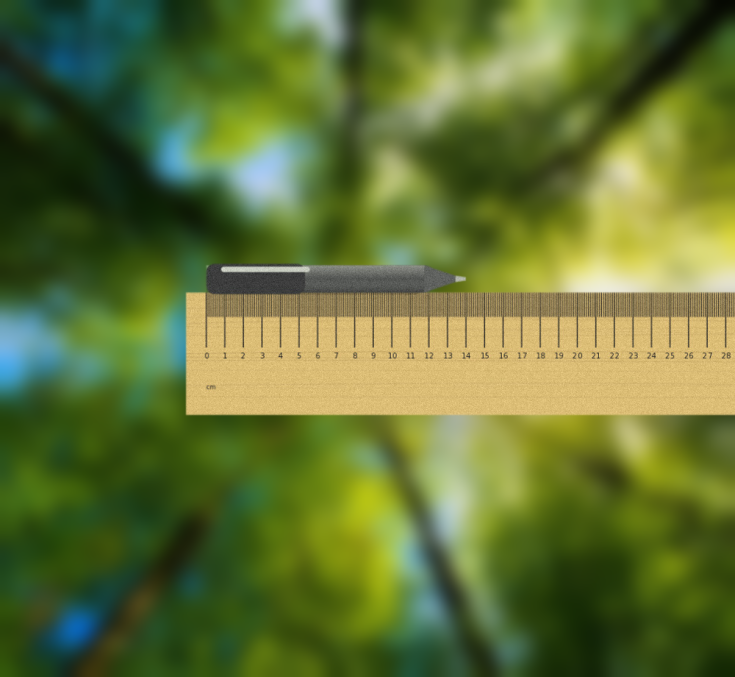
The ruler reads 14 cm
